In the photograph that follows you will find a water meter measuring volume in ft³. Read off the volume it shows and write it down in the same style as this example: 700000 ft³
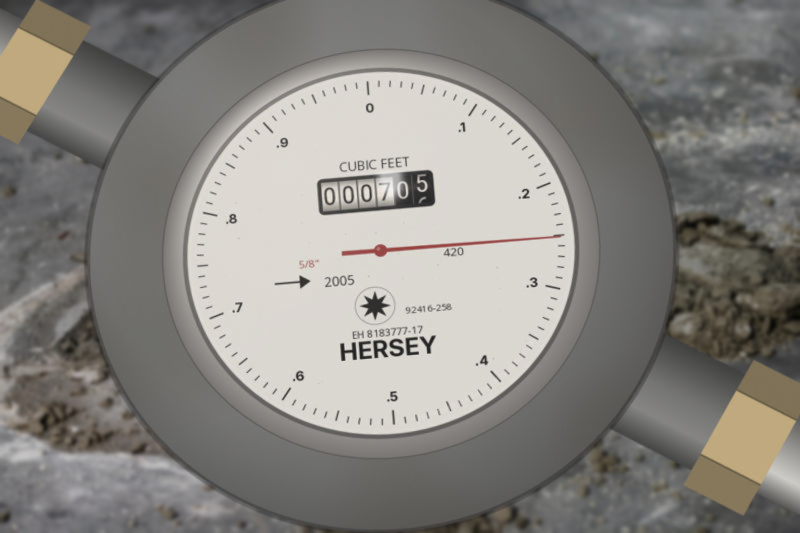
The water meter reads 705.25 ft³
